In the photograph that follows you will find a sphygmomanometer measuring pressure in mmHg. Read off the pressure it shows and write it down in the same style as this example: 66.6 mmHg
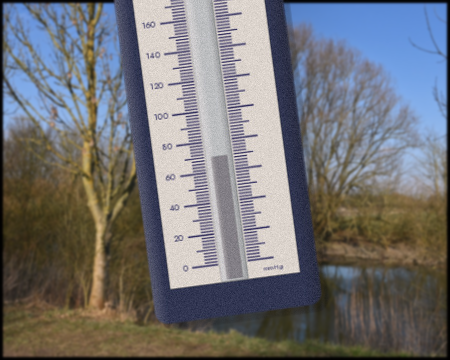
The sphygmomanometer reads 70 mmHg
